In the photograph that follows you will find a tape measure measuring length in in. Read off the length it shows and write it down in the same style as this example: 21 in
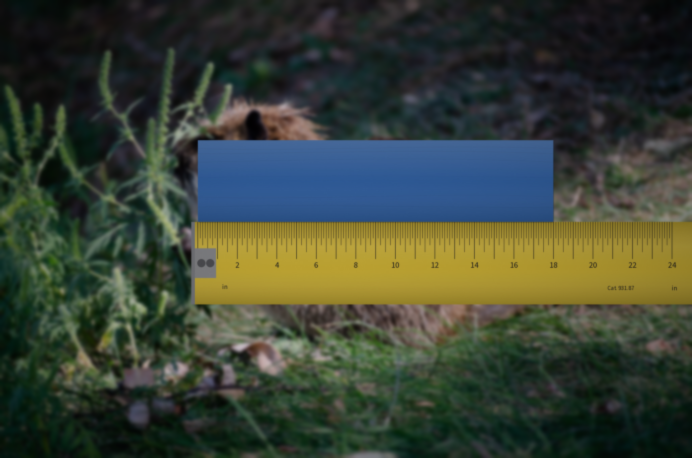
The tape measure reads 18 in
